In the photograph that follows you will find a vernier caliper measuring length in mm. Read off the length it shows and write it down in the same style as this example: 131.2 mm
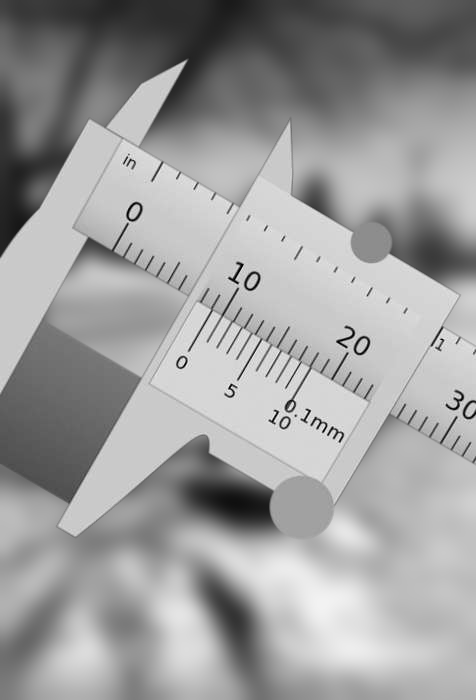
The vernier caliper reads 9.1 mm
